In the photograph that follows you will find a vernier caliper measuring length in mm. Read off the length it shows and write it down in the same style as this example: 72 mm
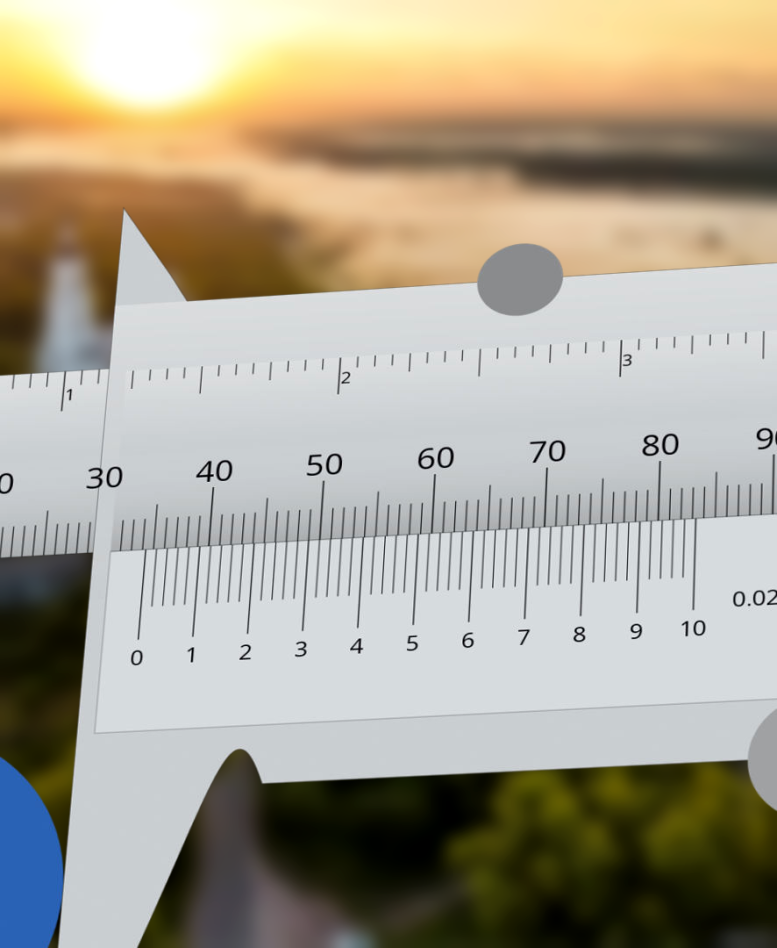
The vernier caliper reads 34.3 mm
